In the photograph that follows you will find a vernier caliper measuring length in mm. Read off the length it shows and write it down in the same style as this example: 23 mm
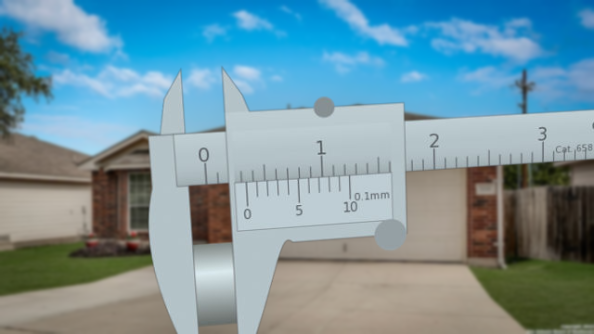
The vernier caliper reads 3.4 mm
